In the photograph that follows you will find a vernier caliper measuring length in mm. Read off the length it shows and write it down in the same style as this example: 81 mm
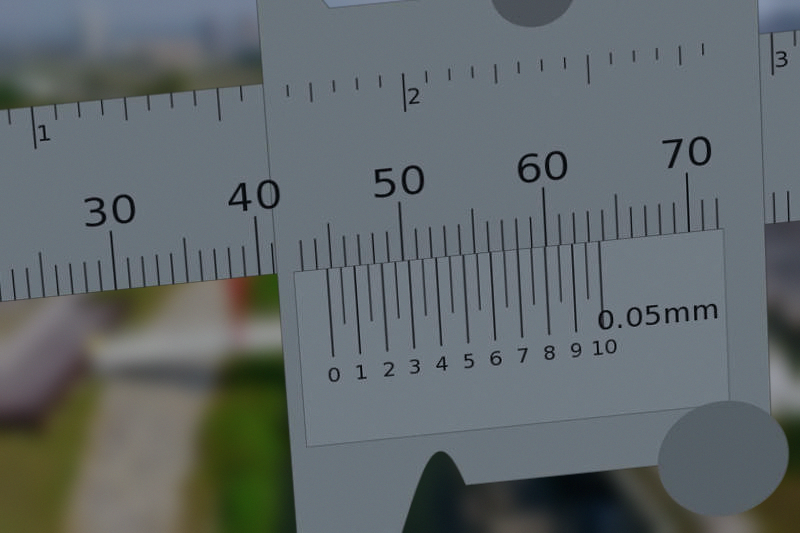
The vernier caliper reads 44.7 mm
